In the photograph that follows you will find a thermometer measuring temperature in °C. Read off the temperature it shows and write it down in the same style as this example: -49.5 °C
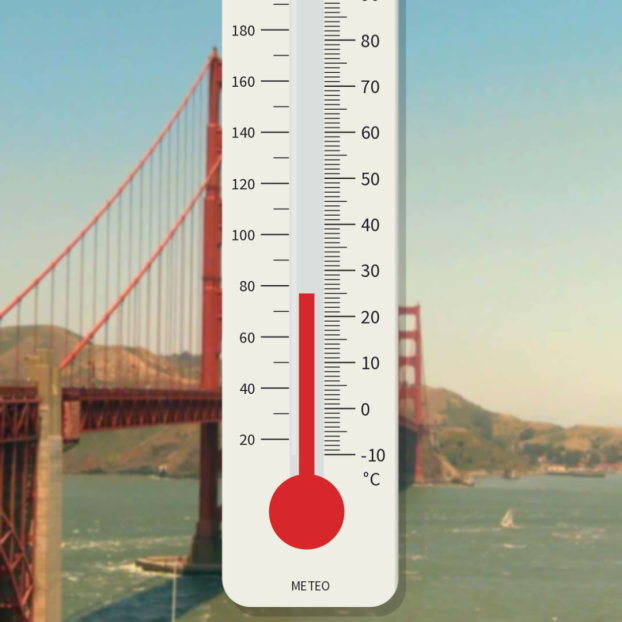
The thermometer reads 25 °C
